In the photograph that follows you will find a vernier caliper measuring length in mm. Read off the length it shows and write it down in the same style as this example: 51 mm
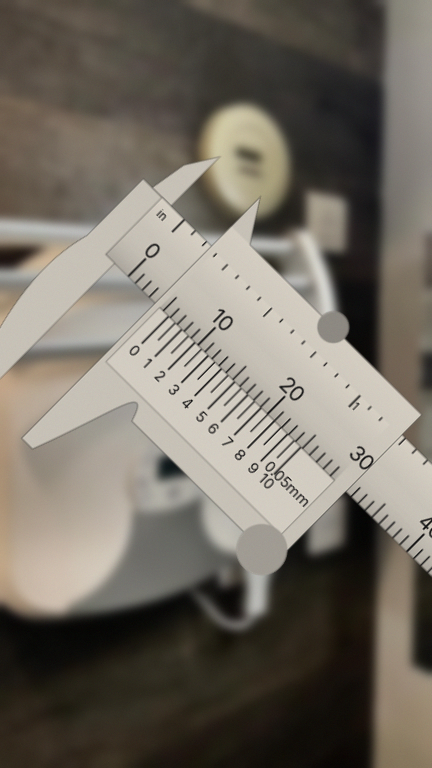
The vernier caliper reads 5.8 mm
